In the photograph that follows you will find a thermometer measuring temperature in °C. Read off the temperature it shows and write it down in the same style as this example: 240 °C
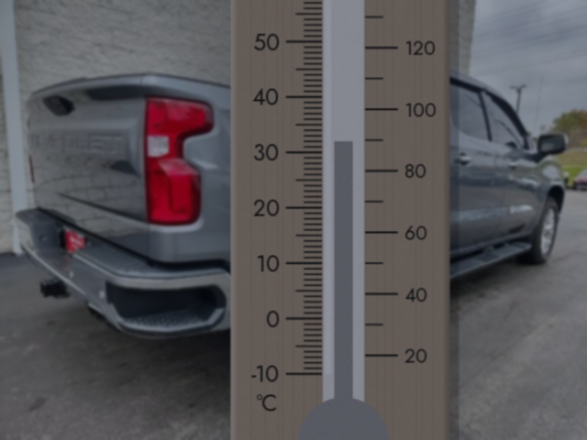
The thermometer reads 32 °C
